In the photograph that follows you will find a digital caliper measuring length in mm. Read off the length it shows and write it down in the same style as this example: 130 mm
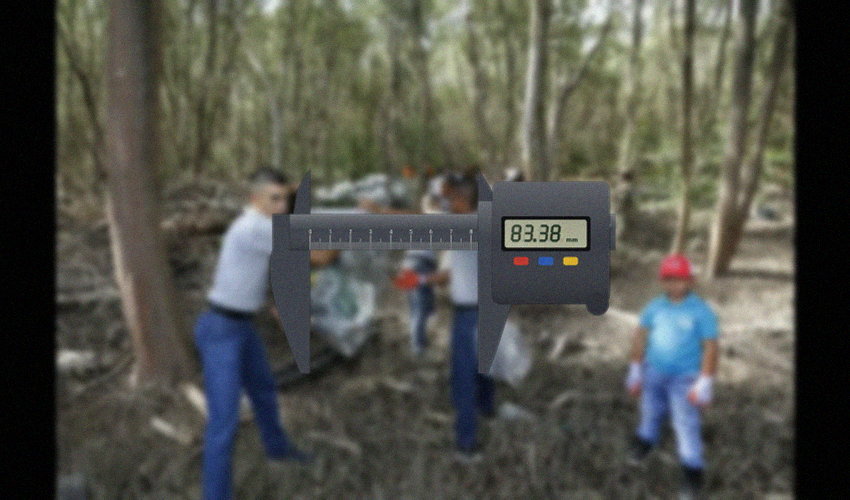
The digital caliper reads 83.38 mm
